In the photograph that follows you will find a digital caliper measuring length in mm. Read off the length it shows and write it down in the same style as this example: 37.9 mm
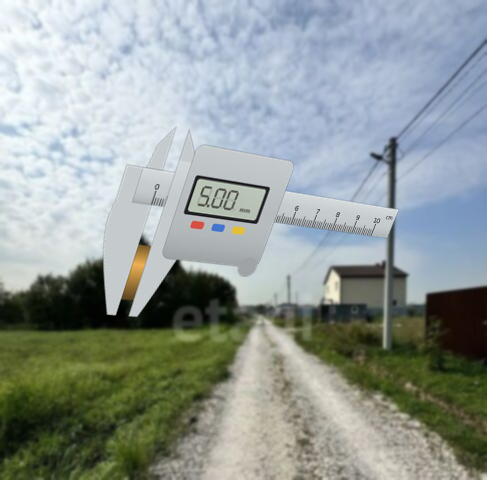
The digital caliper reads 5.00 mm
